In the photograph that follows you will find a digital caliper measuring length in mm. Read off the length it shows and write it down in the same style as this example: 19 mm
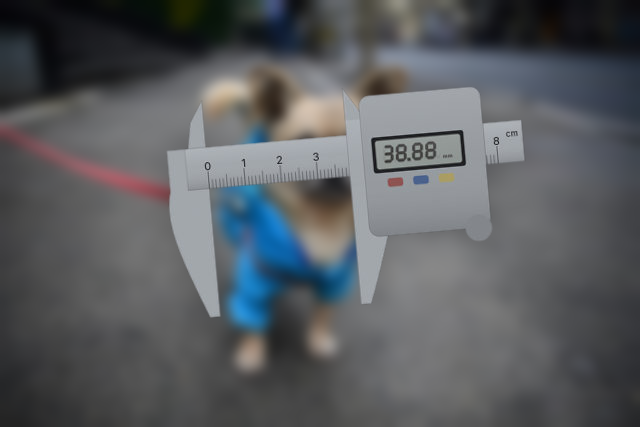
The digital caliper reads 38.88 mm
